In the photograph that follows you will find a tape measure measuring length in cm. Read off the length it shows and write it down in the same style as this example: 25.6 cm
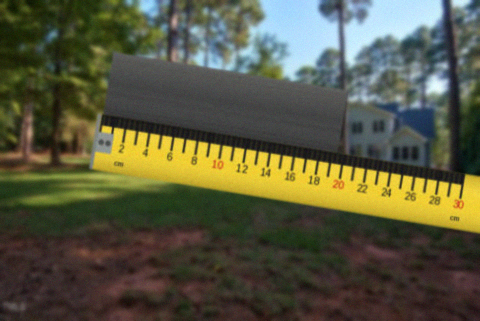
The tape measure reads 19.5 cm
